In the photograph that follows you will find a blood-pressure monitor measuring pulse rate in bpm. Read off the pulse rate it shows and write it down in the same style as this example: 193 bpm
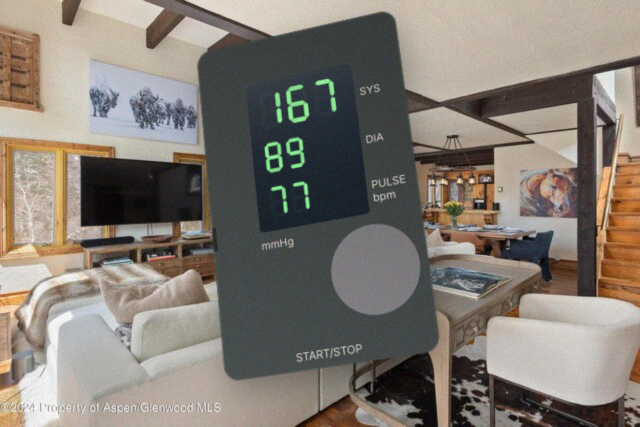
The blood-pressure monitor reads 77 bpm
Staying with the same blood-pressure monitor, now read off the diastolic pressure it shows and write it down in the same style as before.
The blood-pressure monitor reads 89 mmHg
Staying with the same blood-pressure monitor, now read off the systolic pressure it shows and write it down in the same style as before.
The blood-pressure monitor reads 167 mmHg
